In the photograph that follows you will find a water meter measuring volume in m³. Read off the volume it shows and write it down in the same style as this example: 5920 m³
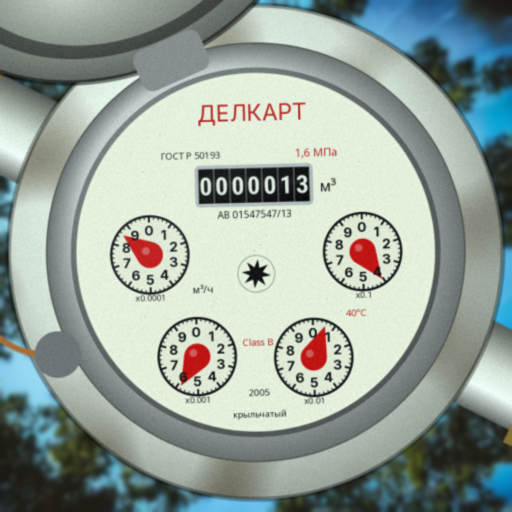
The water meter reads 13.4058 m³
